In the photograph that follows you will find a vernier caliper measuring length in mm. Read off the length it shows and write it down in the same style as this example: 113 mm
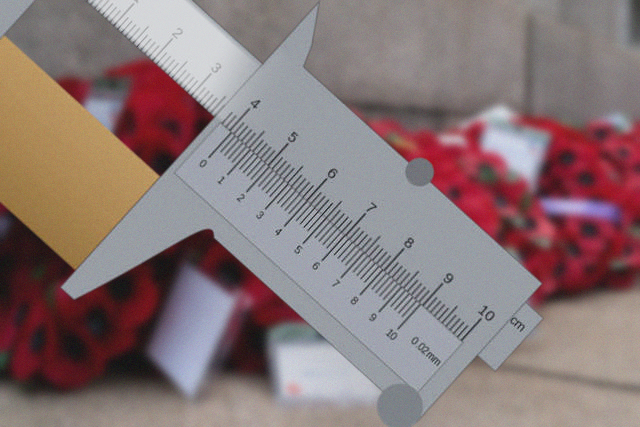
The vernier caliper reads 40.5 mm
